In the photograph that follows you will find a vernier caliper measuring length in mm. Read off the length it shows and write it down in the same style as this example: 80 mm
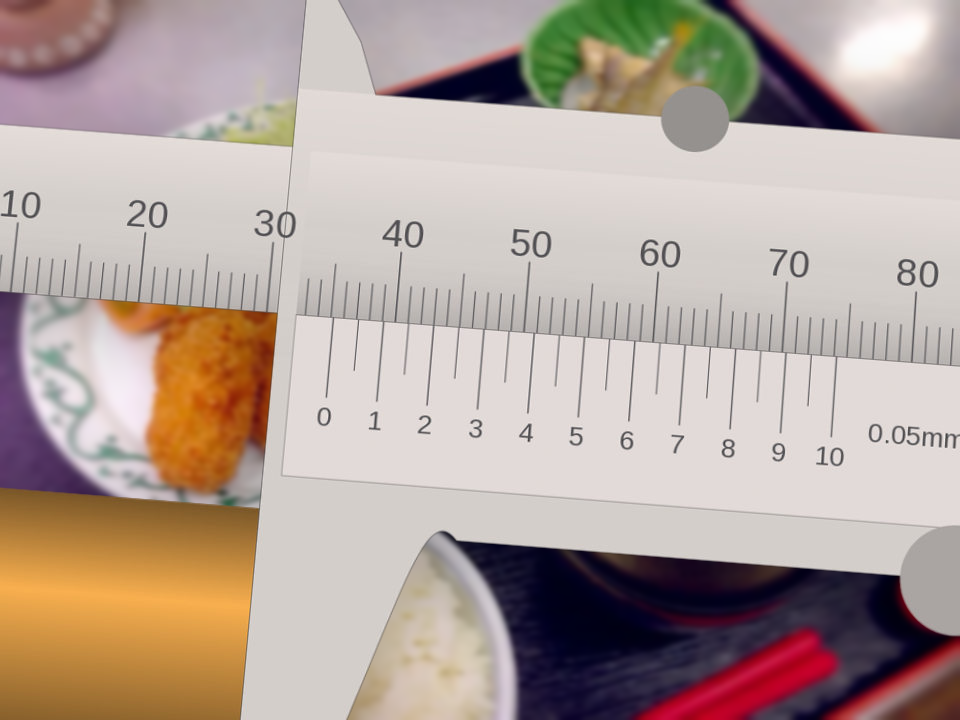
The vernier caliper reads 35.2 mm
